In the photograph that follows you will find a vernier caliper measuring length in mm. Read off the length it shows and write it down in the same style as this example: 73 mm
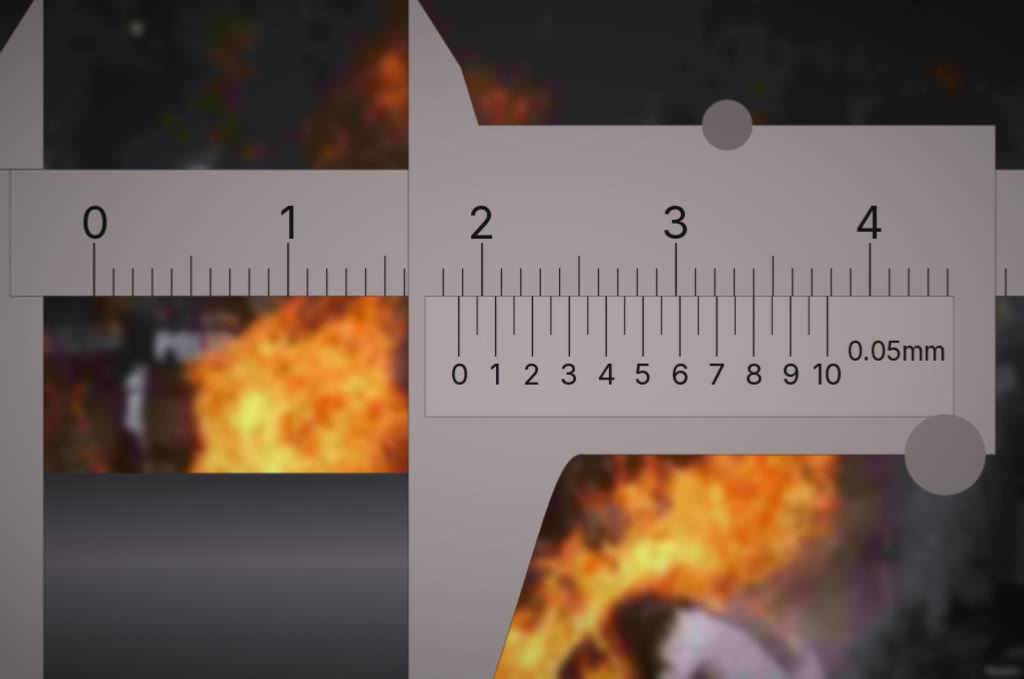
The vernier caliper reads 18.8 mm
